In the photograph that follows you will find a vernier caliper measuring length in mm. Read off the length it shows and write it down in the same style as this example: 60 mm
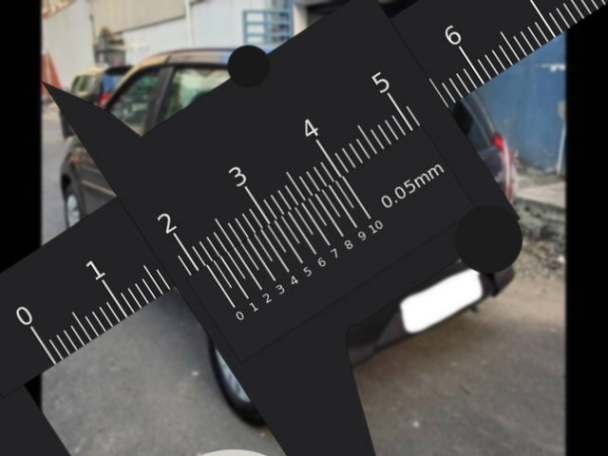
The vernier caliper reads 21.2 mm
